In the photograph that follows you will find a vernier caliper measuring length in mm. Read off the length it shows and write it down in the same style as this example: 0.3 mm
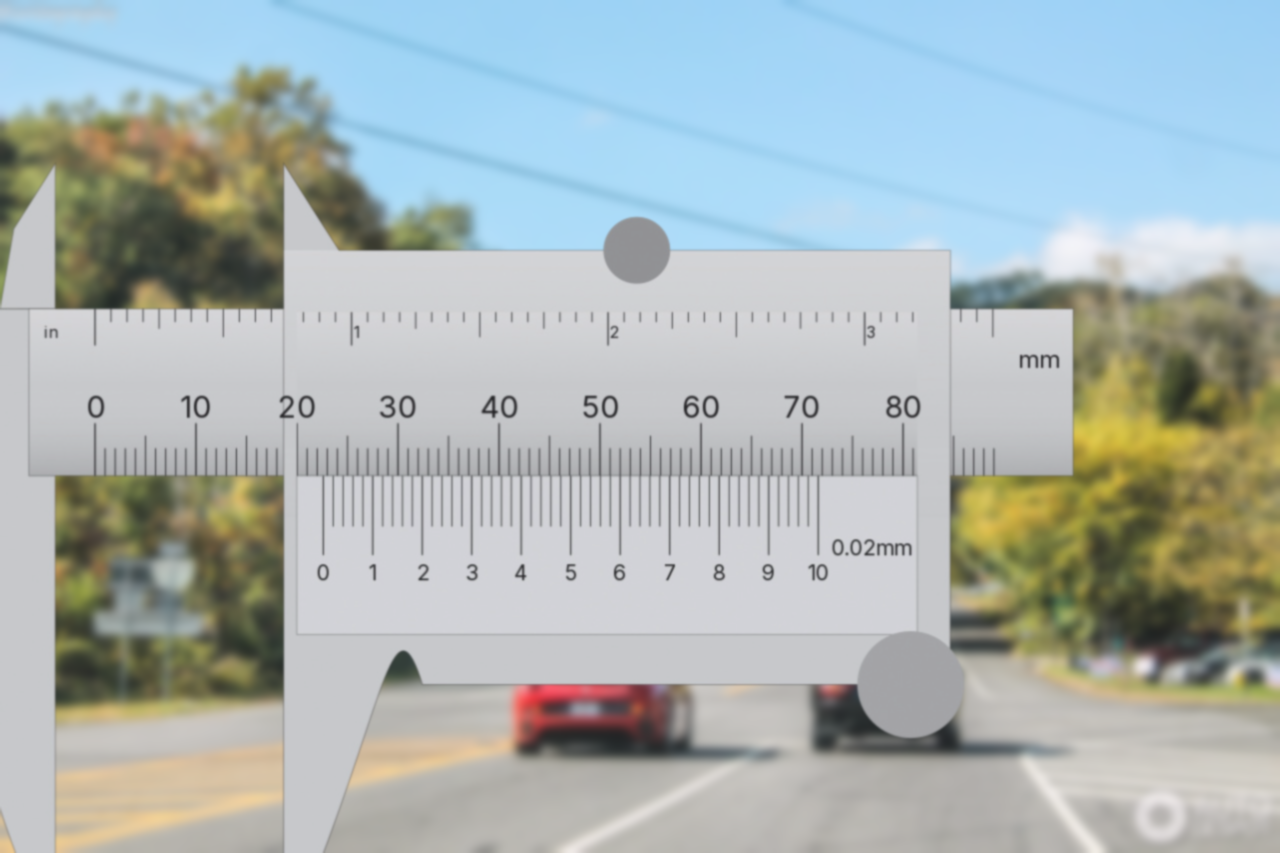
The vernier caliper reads 22.6 mm
